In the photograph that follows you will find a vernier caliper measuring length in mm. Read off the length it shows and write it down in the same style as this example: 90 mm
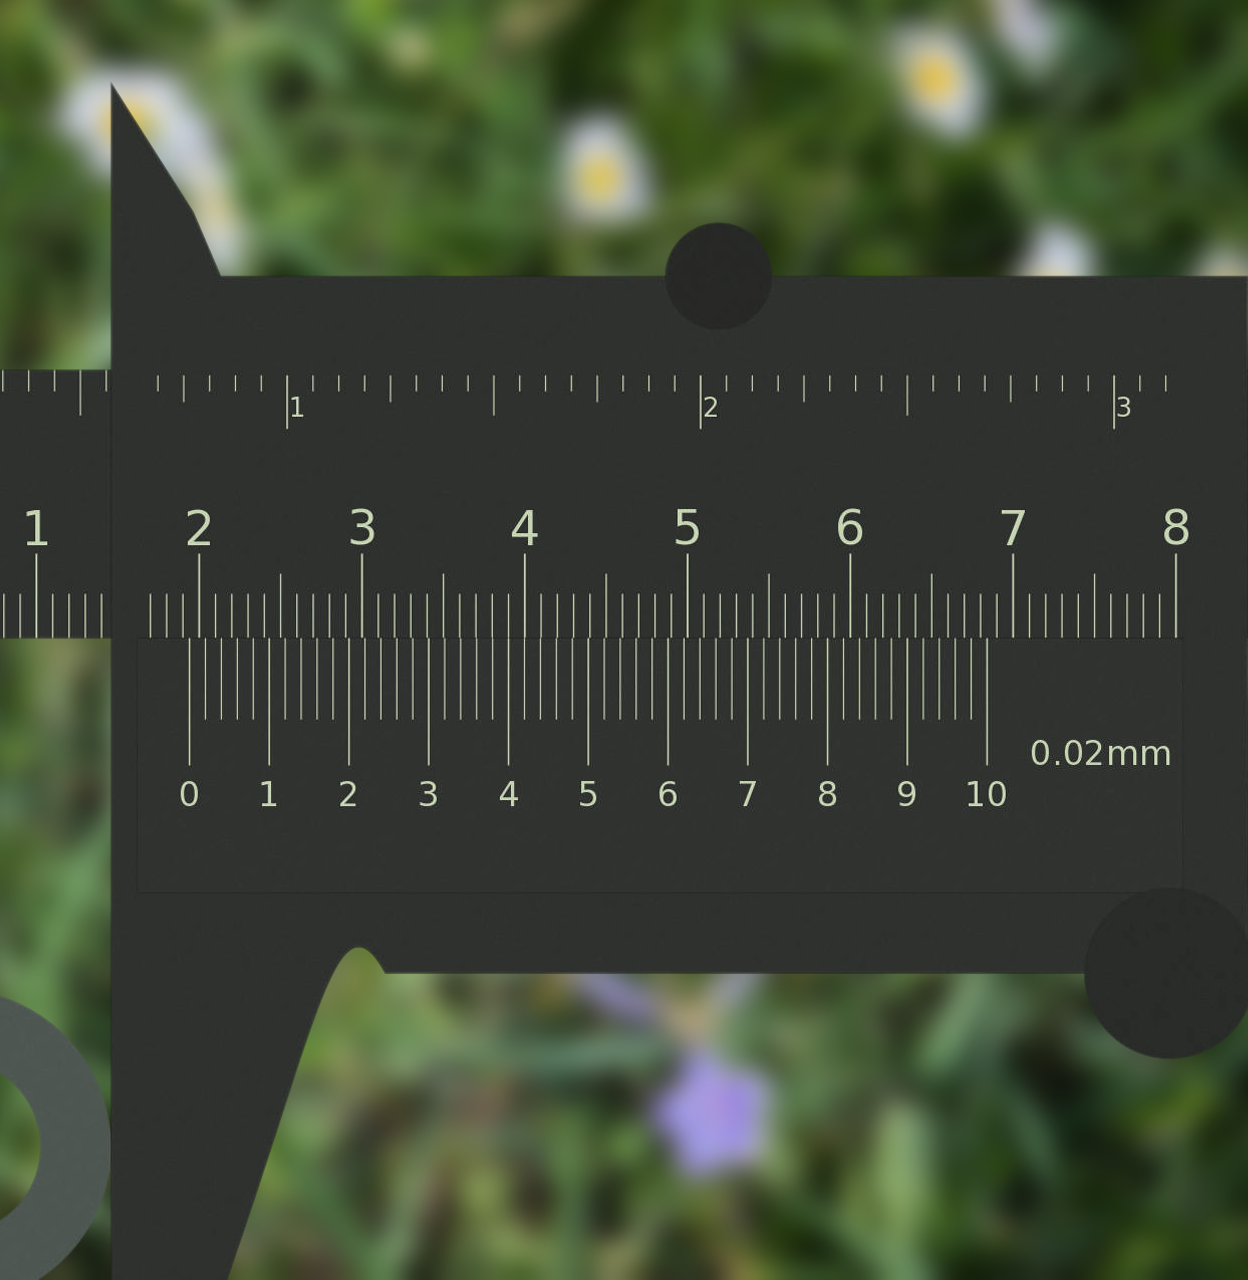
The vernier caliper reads 19.4 mm
